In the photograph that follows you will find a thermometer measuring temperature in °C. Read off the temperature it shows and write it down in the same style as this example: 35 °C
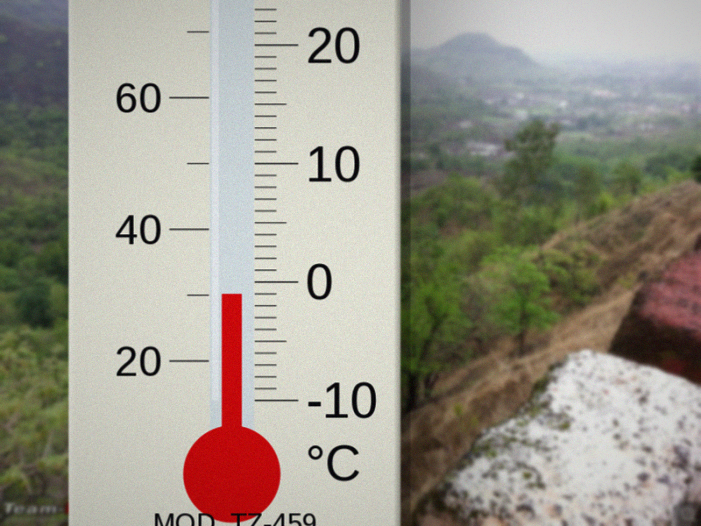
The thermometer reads -1 °C
